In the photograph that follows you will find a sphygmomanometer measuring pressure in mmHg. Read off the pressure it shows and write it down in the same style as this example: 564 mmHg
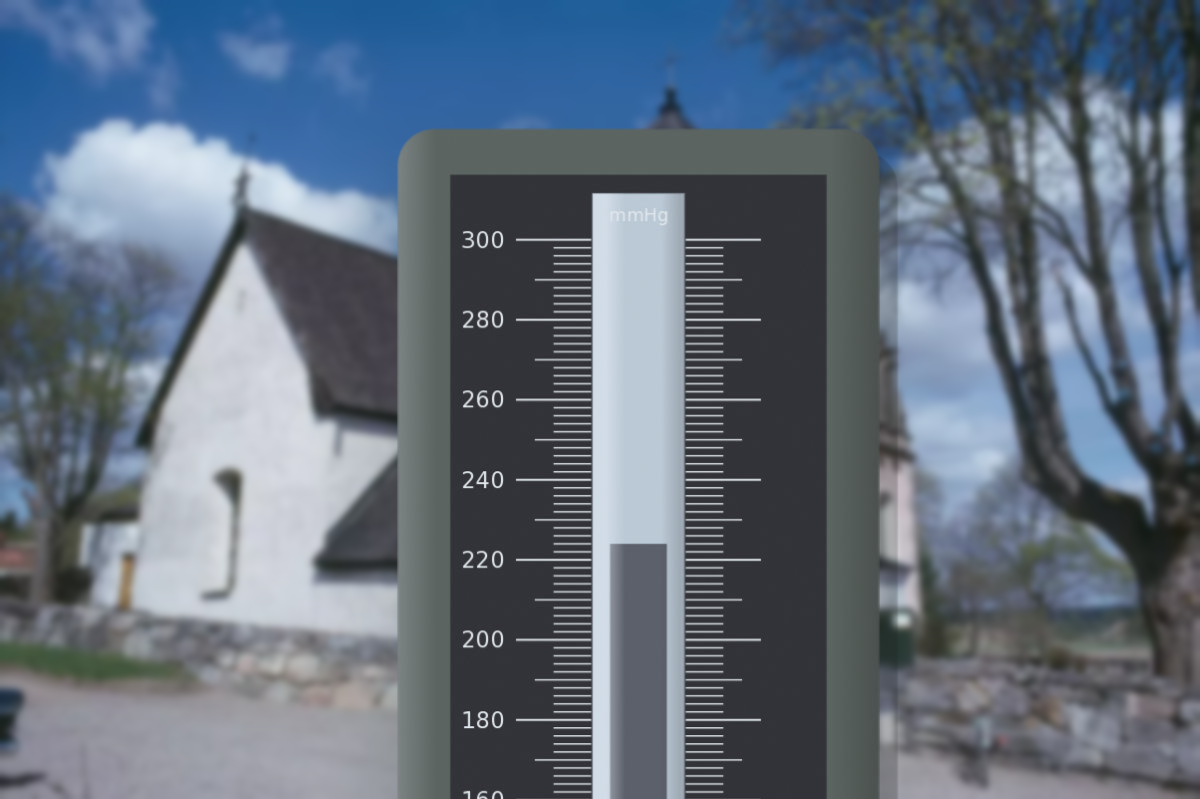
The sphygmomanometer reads 224 mmHg
